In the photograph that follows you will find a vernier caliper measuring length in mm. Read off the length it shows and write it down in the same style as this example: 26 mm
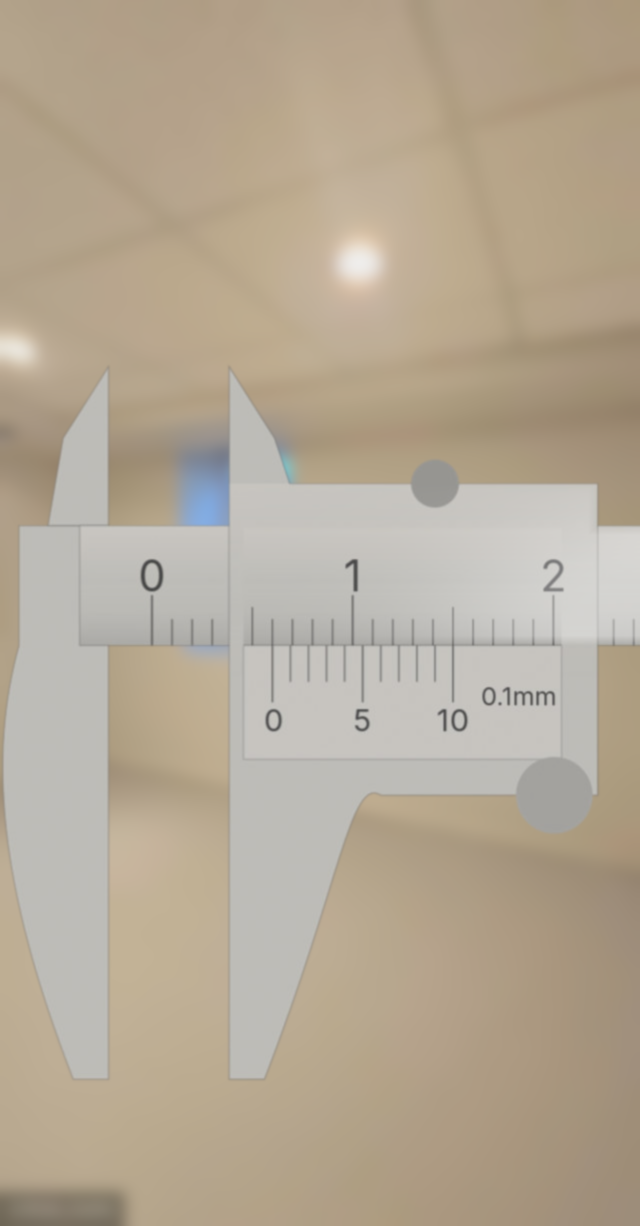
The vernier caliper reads 6.0 mm
